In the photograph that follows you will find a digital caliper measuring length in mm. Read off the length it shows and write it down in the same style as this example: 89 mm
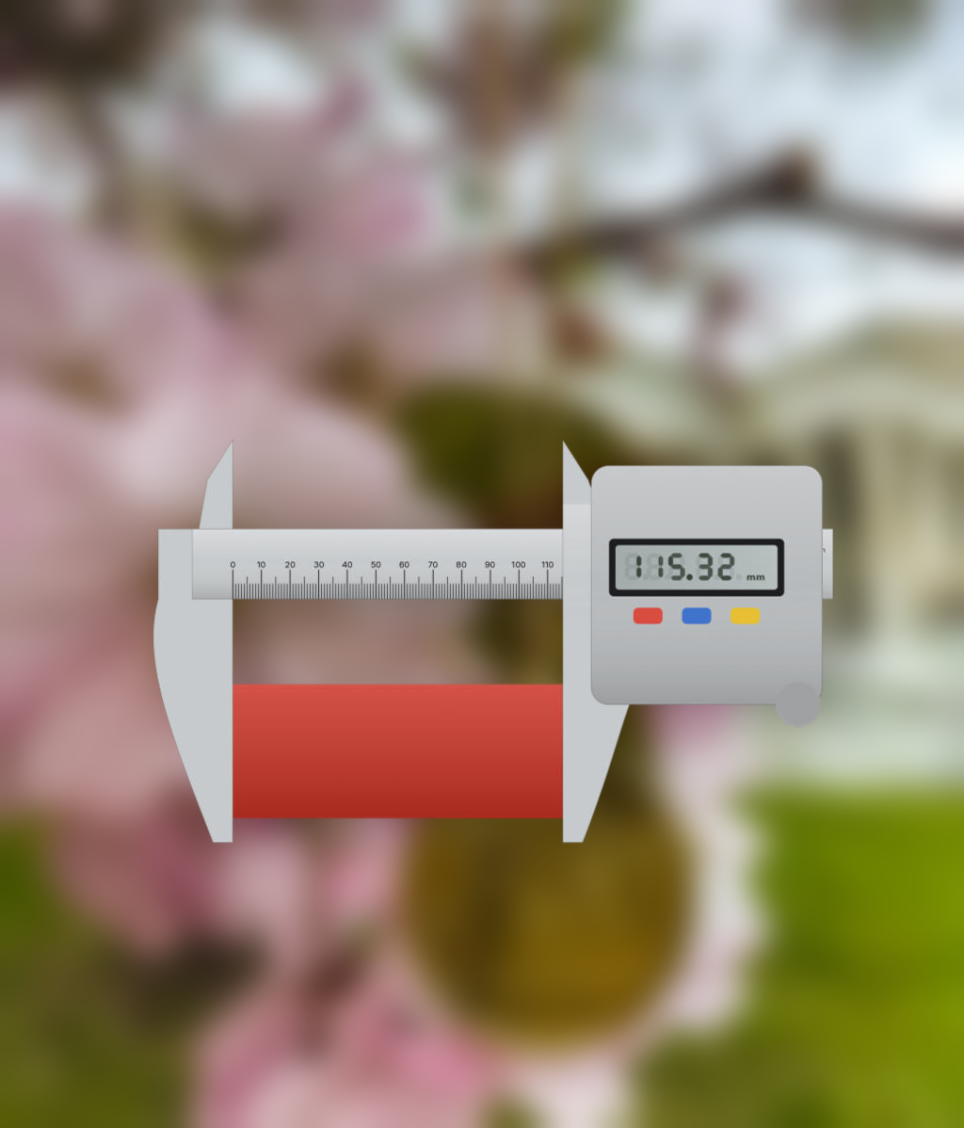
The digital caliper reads 115.32 mm
